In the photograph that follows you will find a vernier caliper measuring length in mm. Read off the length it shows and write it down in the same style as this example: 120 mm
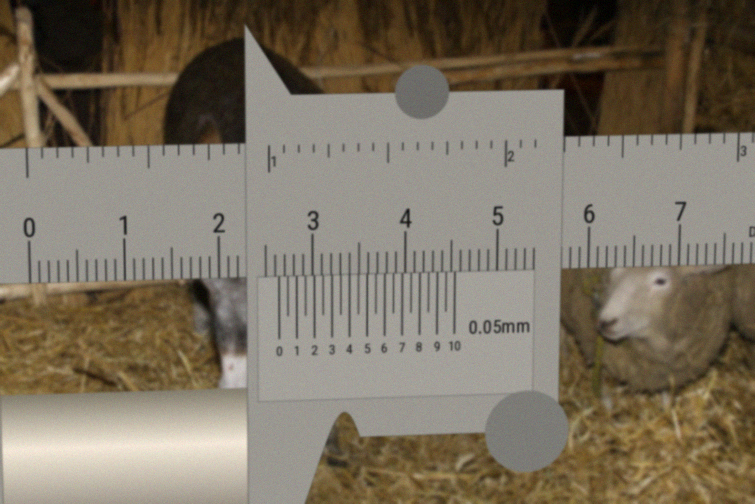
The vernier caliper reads 26.4 mm
